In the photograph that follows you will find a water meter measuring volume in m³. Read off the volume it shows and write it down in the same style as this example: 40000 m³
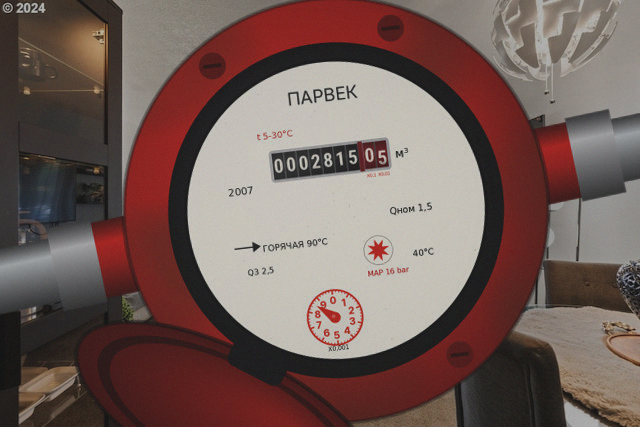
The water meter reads 2815.048 m³
